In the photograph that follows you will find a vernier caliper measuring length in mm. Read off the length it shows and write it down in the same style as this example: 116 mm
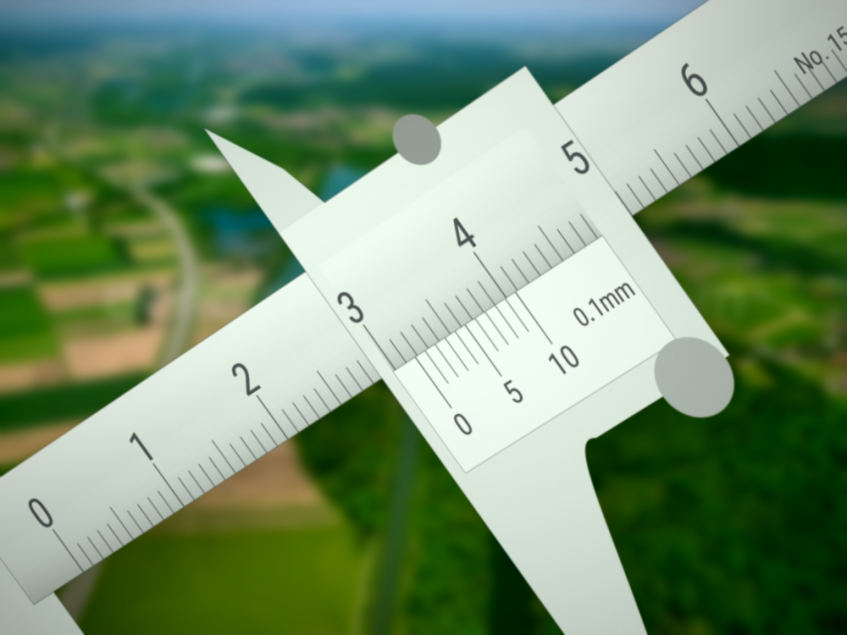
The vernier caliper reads 31.8 mm
